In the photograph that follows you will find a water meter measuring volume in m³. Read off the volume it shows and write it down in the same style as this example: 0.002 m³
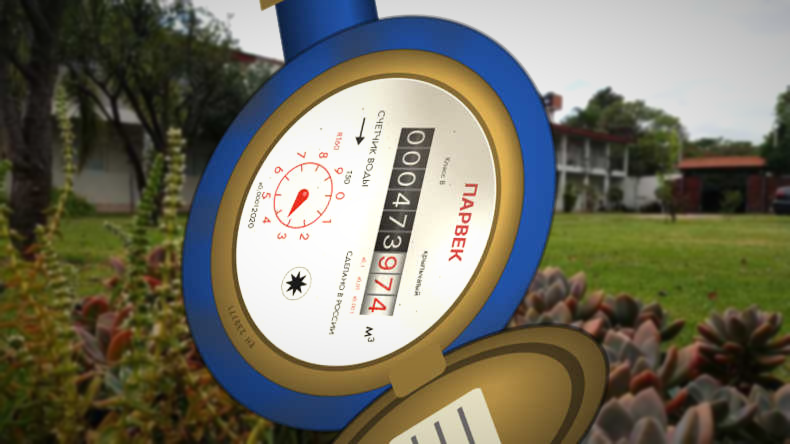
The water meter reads 473.9743 m³
